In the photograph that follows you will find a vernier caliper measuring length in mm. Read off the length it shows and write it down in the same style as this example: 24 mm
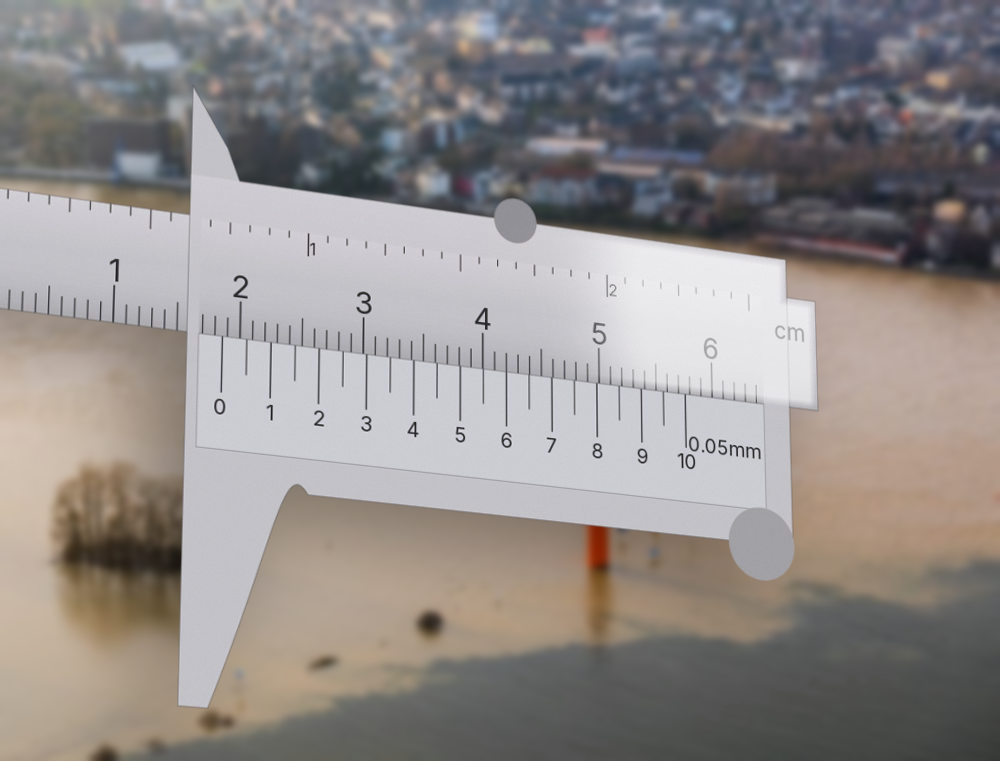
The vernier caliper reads 18.6 mm
